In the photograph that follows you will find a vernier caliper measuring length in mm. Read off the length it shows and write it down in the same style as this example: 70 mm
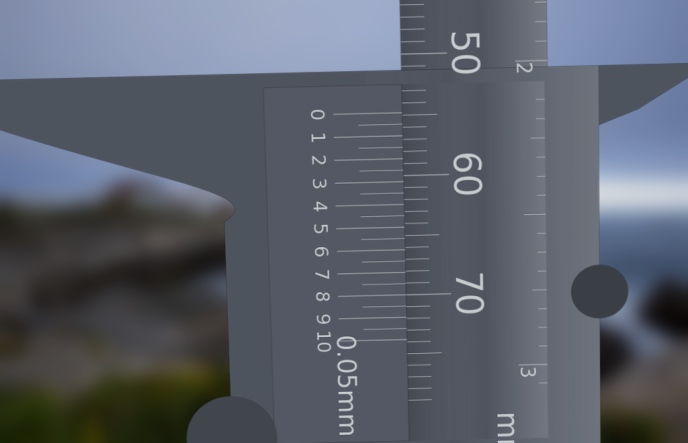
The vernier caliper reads 54.8 mm
